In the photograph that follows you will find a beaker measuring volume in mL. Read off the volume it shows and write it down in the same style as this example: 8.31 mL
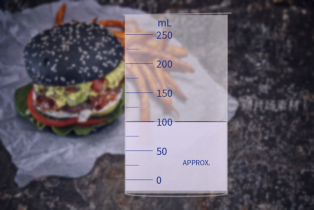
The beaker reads 100 mL
